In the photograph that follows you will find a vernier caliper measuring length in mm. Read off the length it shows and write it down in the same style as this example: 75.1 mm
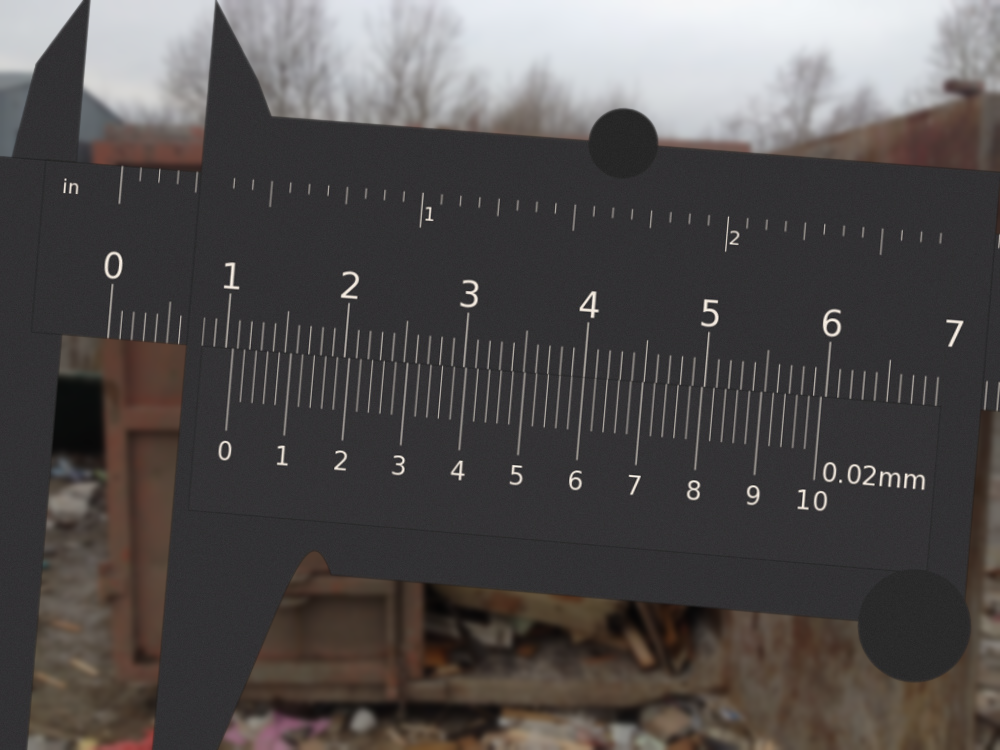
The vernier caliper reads 10.6 mm
